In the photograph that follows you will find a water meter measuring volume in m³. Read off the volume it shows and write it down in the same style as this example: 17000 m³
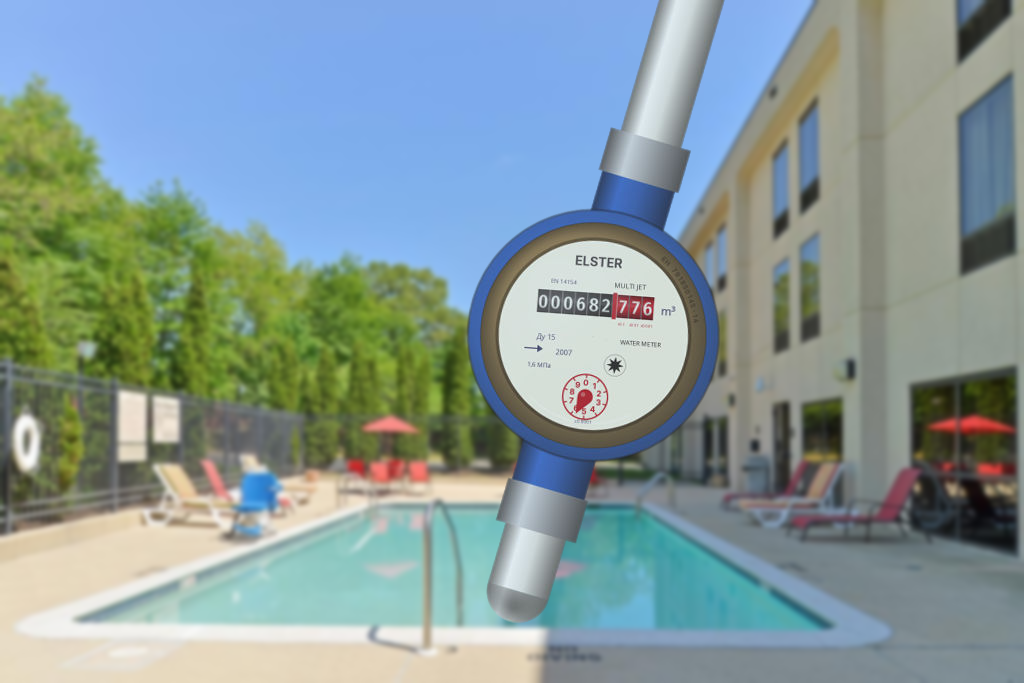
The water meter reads 682.7765 m³
